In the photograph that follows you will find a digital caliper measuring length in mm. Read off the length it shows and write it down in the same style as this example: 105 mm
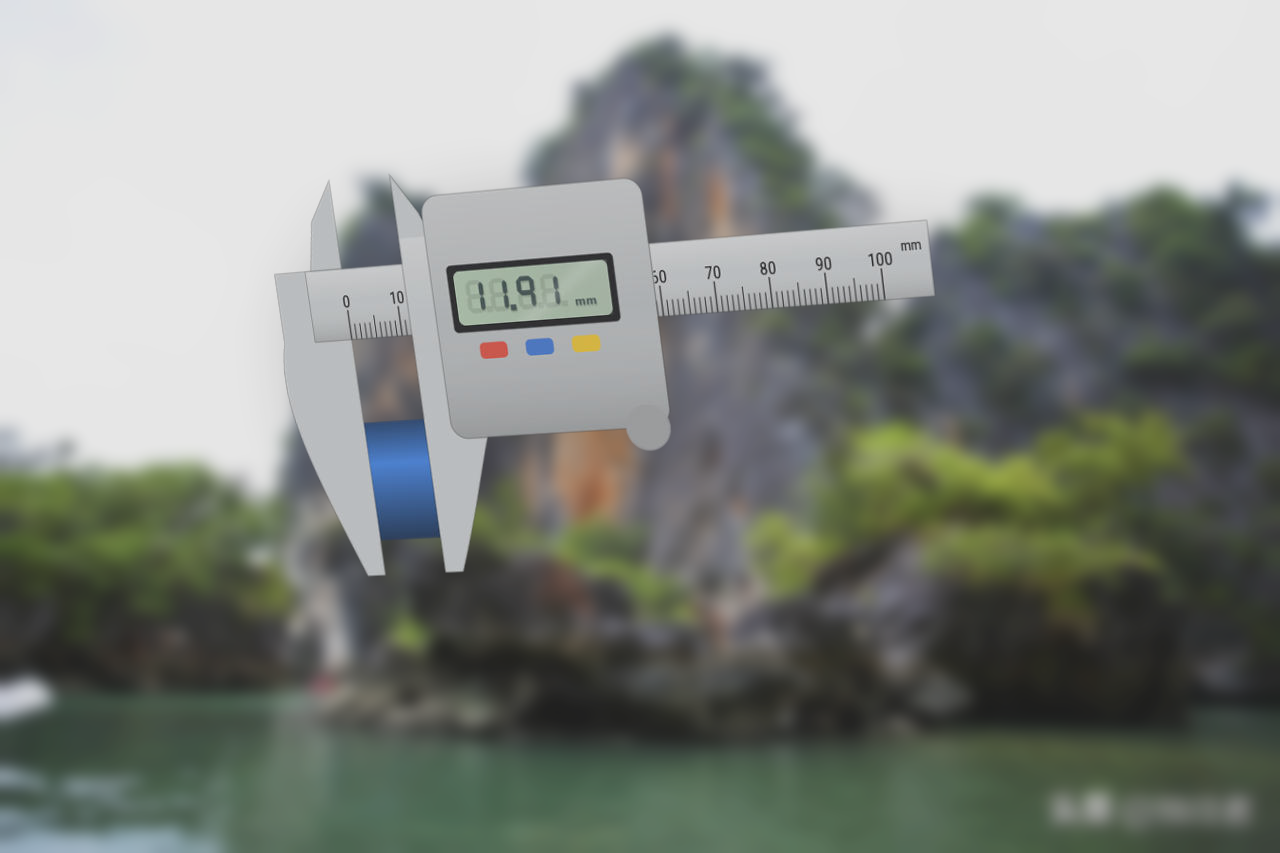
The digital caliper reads 11.91 mm
